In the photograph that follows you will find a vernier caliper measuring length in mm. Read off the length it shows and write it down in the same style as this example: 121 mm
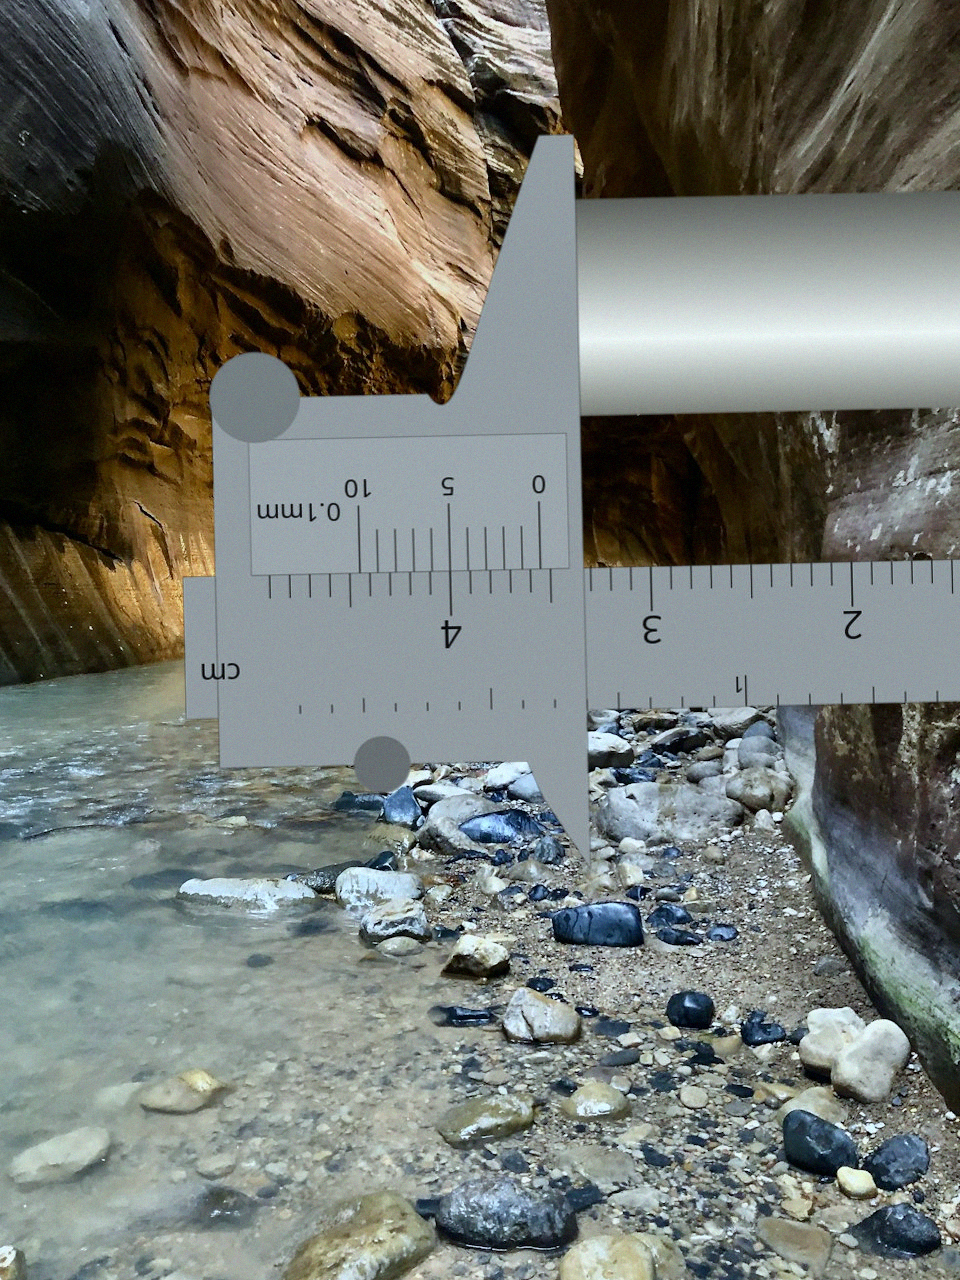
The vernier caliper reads 35.5 mm
